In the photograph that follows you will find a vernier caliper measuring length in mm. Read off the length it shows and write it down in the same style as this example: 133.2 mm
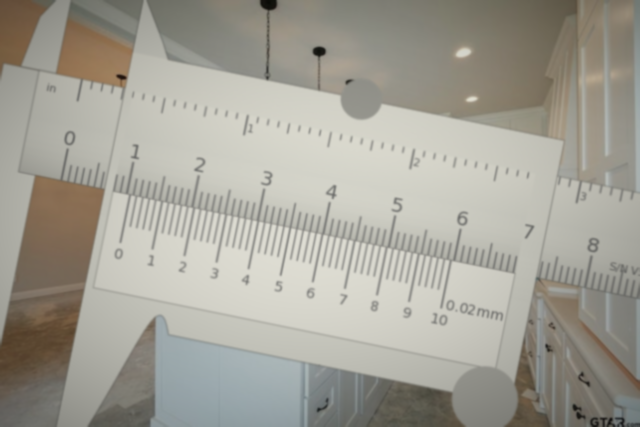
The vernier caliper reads 10.5 mm
